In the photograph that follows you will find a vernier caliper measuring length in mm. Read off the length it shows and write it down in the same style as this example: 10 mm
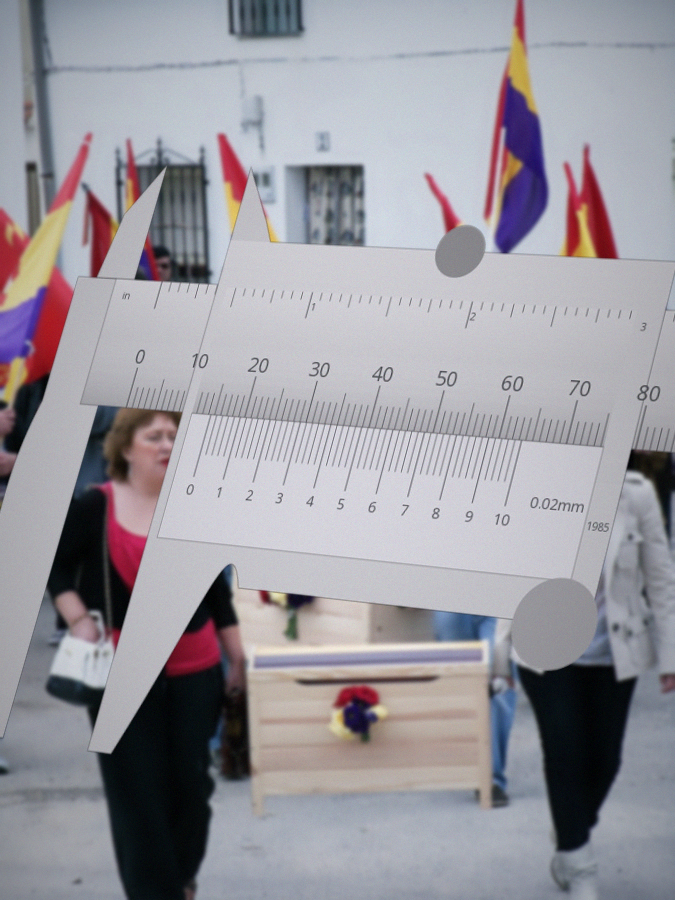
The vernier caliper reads 14.4 mm
